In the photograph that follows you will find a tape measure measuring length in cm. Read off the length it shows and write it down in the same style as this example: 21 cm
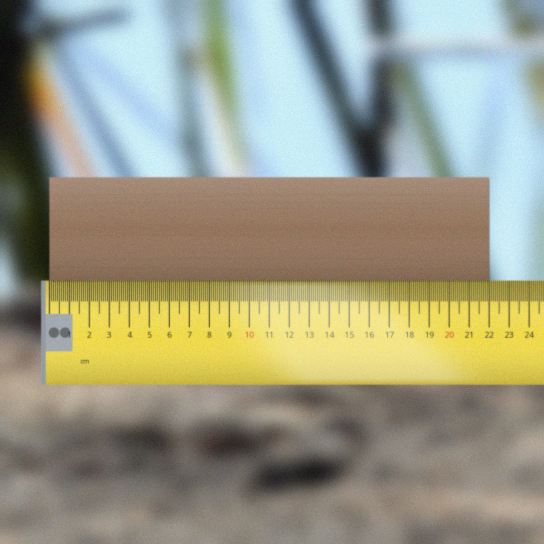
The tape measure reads 22 cm
